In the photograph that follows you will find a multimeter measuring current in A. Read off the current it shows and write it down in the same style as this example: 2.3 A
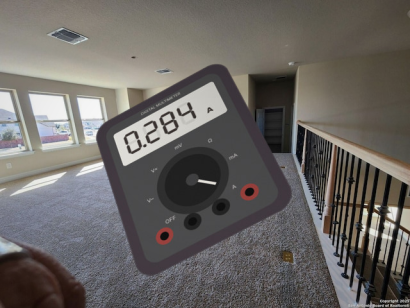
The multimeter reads 0.284 A
